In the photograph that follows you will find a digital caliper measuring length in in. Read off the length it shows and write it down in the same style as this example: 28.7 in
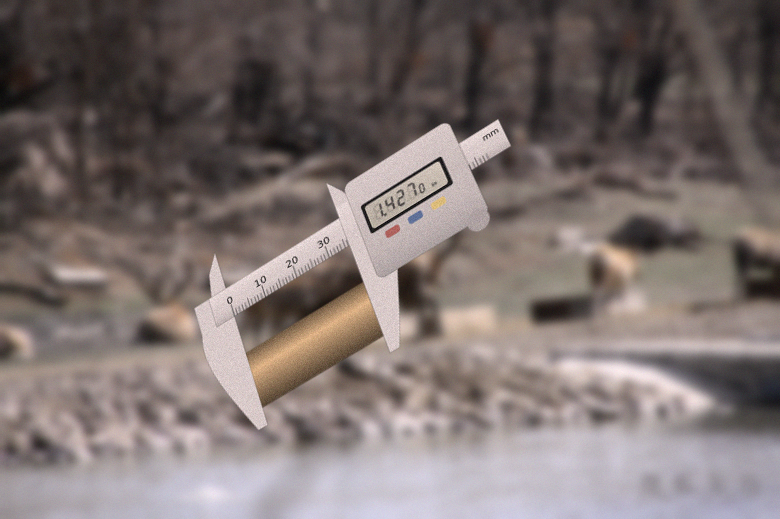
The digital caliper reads 1.4270 in
